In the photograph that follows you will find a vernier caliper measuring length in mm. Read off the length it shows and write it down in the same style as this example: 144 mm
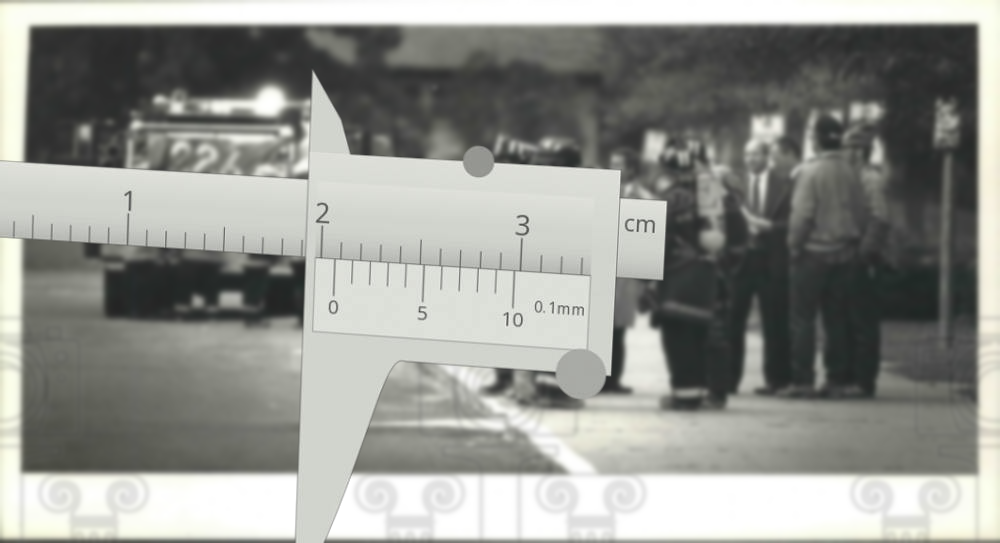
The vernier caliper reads 20.7 mm
